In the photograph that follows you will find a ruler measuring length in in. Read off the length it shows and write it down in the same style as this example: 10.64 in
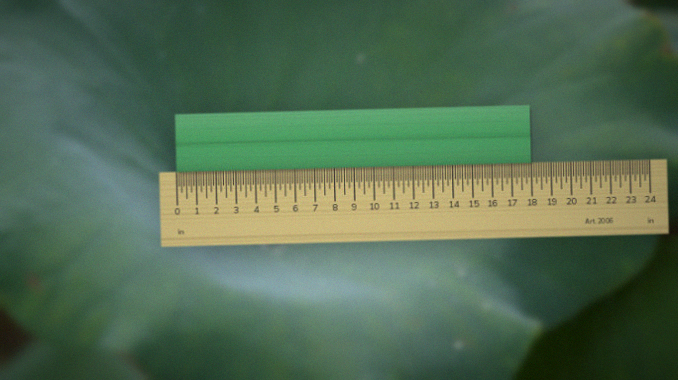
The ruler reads 18 in
